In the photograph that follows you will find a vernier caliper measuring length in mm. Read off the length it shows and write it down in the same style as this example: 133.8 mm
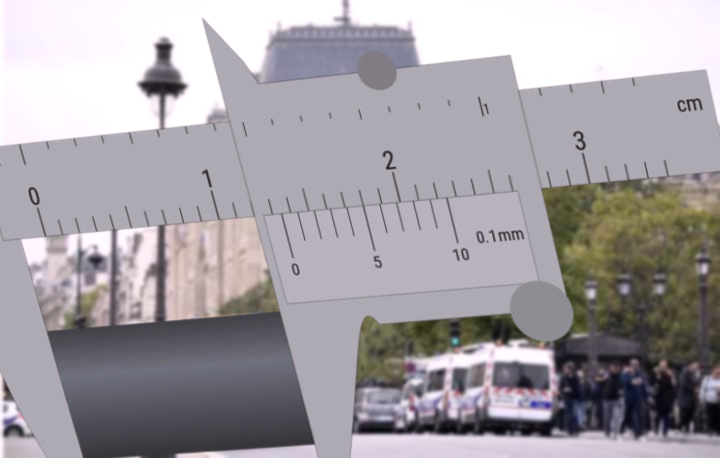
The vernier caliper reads 13.5 mm
